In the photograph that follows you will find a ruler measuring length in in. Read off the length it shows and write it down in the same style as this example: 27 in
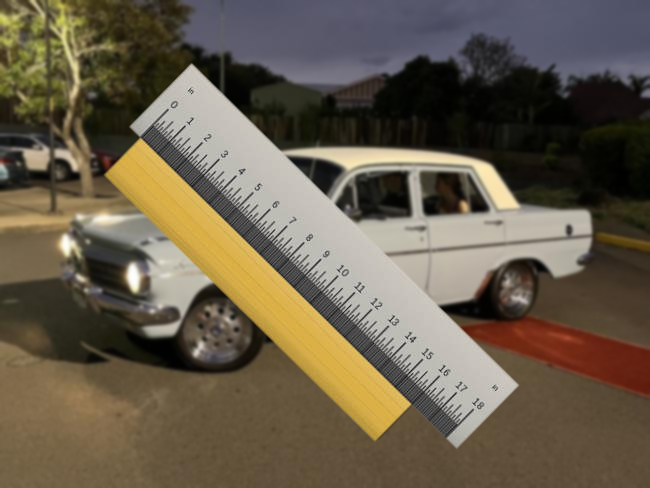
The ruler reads 16 in
